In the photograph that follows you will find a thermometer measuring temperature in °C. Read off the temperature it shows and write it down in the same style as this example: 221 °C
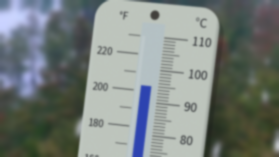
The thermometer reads 95 °C
